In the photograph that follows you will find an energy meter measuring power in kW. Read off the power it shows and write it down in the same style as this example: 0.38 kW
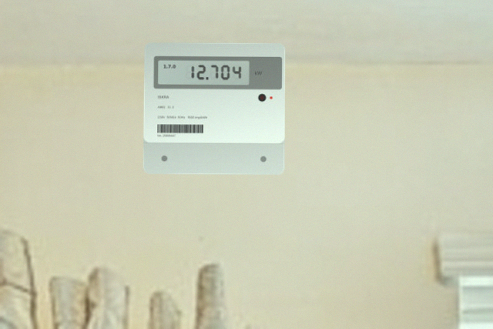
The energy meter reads 12.704 kW
